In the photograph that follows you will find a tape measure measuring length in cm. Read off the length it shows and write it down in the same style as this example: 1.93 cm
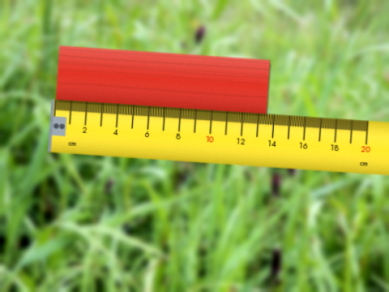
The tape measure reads 13.5 cm
